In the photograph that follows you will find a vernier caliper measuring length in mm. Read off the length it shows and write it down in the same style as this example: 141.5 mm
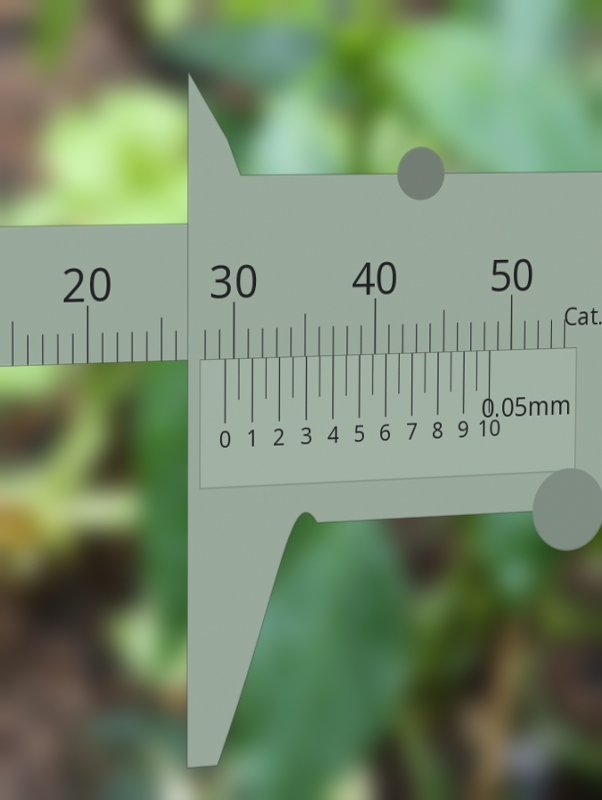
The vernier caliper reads 29.4 mm
